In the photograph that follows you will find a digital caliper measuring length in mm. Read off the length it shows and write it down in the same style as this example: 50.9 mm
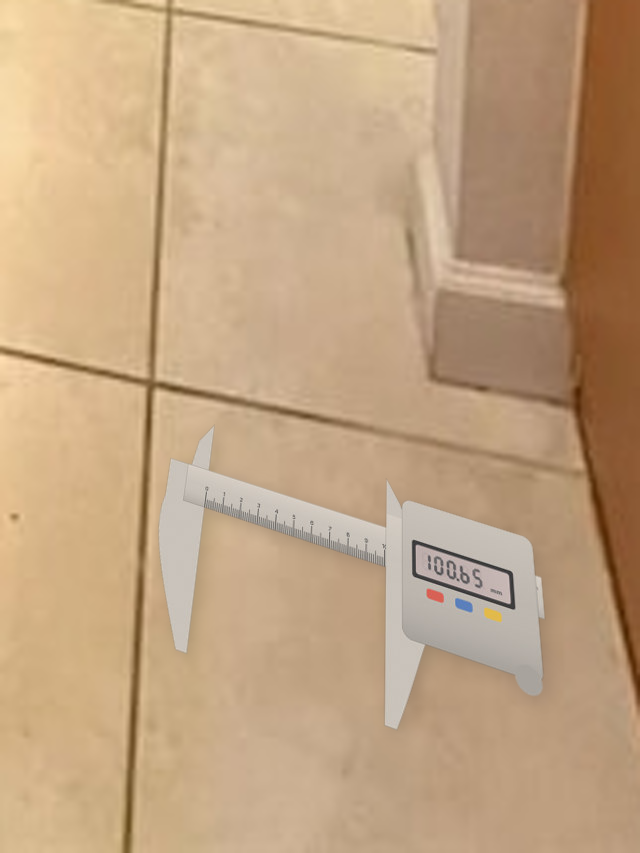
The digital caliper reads 100.65 mm
